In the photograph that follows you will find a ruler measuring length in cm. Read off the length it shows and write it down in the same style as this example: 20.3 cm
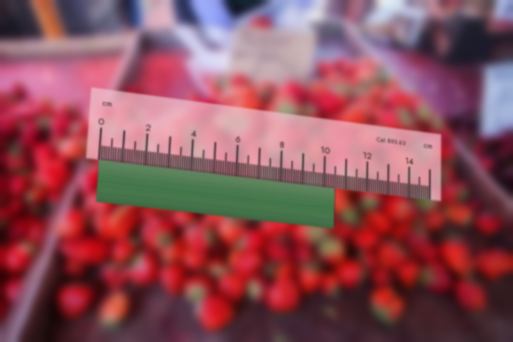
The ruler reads 10.5 cm
